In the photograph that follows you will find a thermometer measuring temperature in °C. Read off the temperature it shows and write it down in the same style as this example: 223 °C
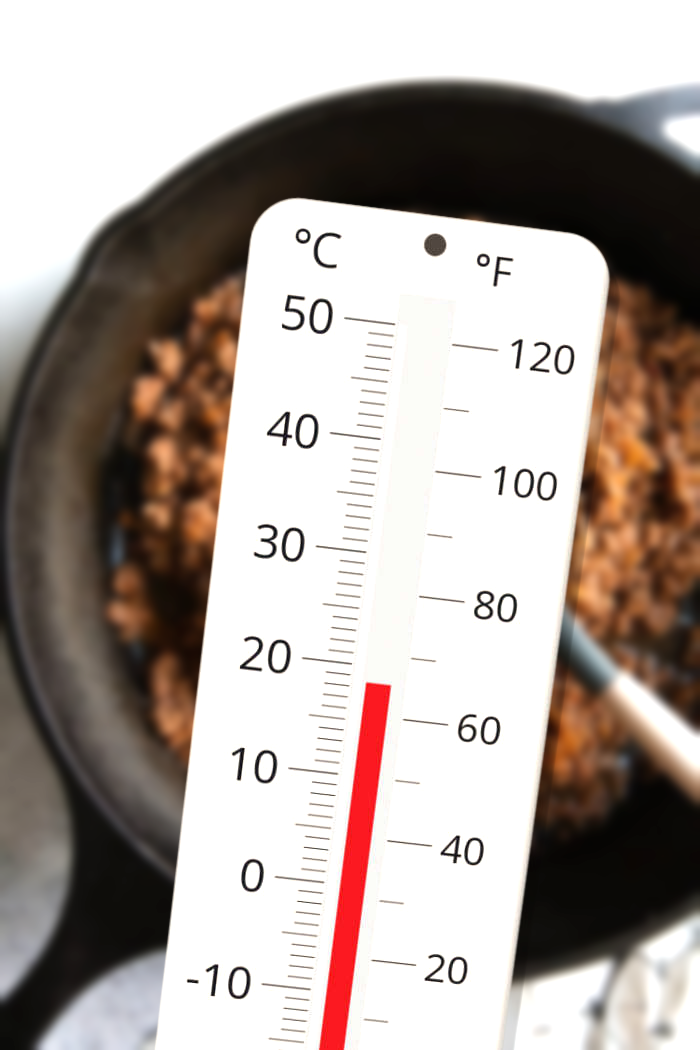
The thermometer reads 18.5 °C
